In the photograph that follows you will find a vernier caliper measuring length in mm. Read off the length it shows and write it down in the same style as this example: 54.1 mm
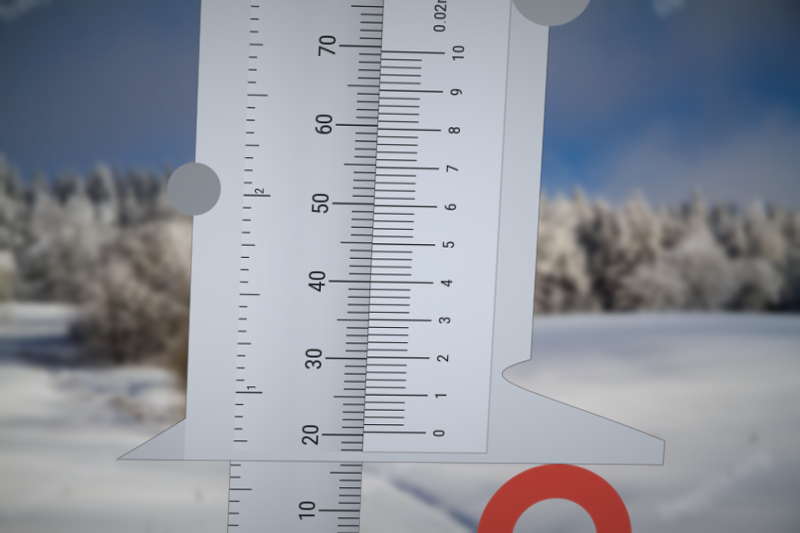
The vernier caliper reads 20.4 mm
